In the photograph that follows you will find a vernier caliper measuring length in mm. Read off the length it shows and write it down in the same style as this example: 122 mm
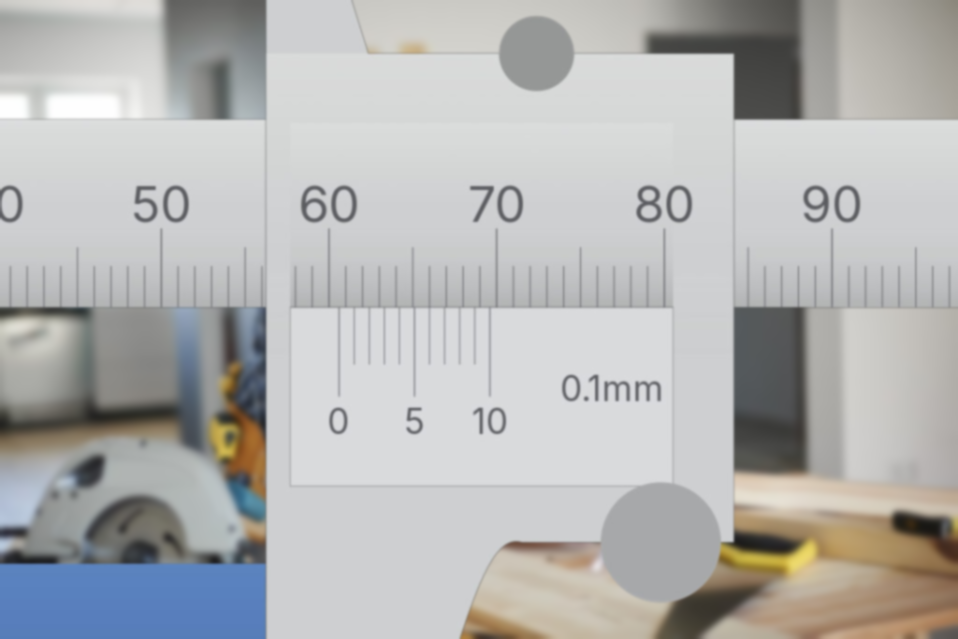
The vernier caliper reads 60.6 mm
